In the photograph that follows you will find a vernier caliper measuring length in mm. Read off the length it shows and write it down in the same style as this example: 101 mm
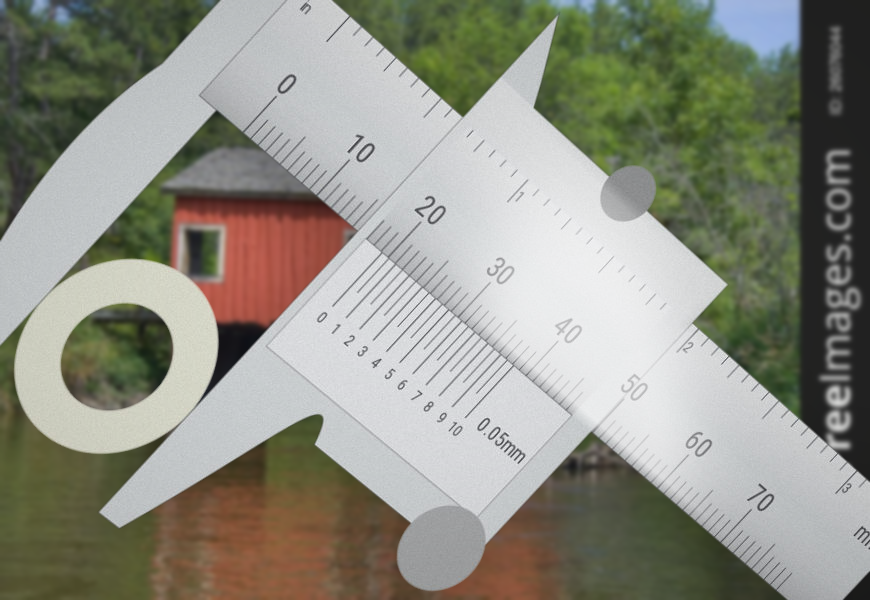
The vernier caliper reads 19.2 mm
